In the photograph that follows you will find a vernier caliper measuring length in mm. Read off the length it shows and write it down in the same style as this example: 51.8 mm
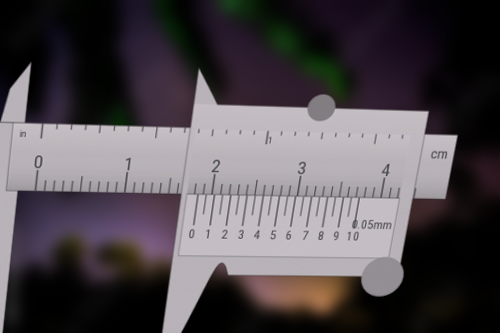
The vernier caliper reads 18.4 mm
